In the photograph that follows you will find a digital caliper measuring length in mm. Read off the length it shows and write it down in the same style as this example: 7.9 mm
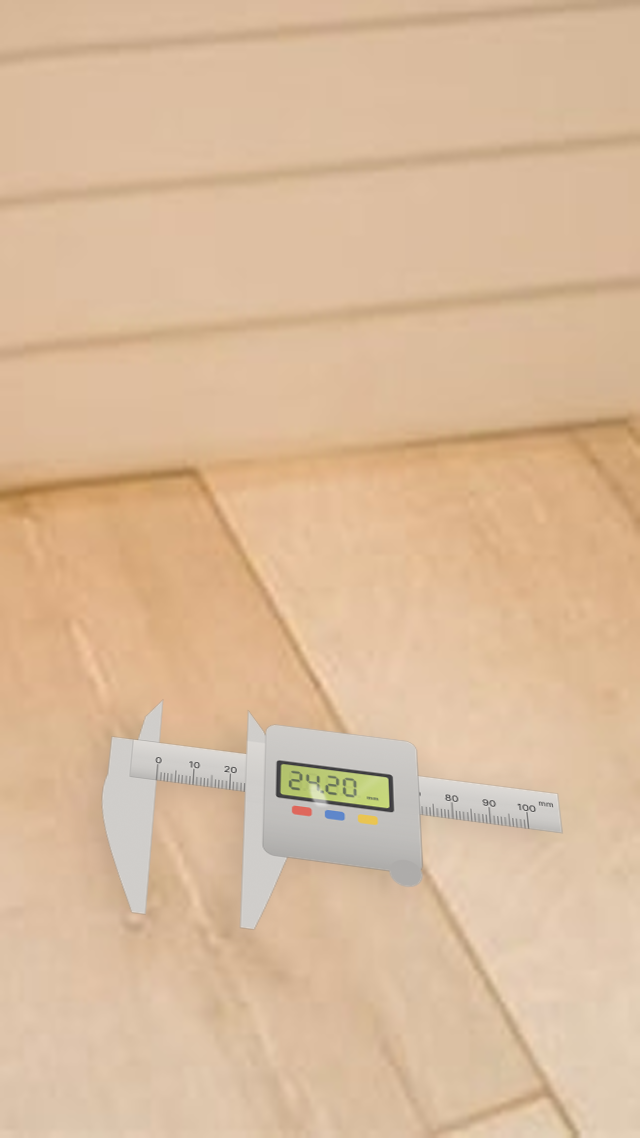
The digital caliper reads 24.20 mm
